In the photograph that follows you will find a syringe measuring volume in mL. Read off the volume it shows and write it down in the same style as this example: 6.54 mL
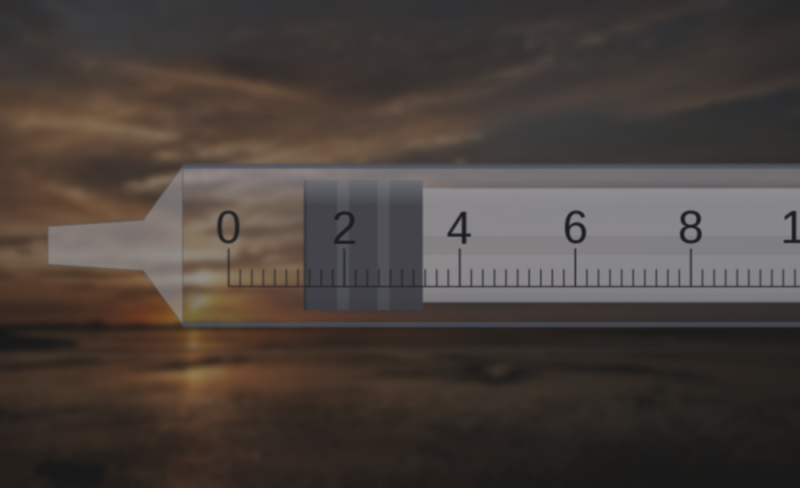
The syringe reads 1.3 mL
